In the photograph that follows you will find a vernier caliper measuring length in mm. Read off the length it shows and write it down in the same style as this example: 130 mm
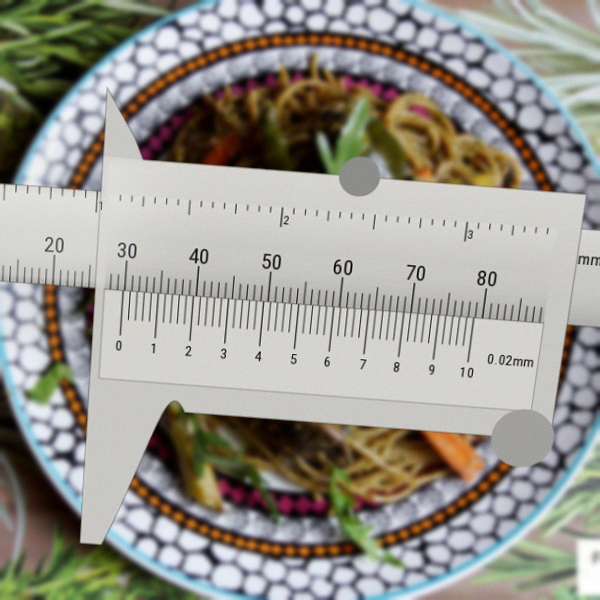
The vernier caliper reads 29.8 mm
